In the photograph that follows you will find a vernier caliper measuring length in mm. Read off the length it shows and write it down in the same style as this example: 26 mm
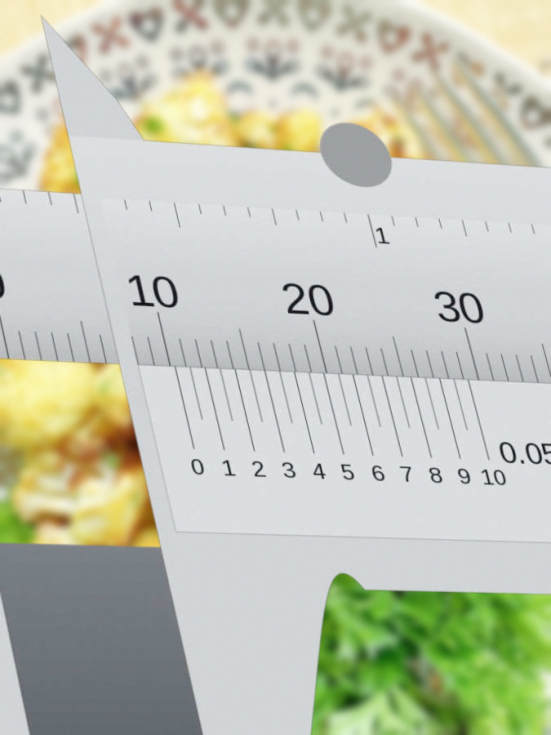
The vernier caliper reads 10.3 mm
